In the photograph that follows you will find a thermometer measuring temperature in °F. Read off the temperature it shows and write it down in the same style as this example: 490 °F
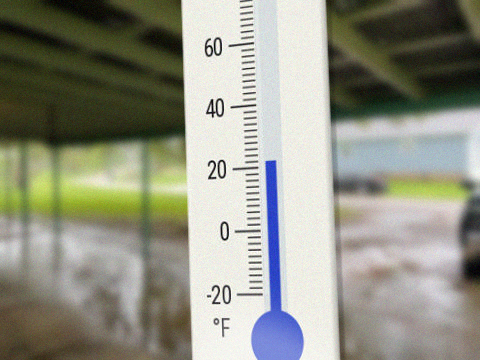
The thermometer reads 22 °F
